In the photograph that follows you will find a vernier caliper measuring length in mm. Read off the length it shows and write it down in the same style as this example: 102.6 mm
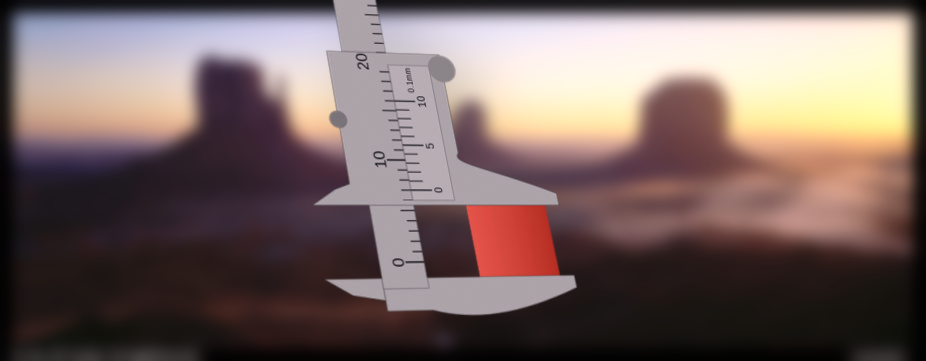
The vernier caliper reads 7.0 mm
